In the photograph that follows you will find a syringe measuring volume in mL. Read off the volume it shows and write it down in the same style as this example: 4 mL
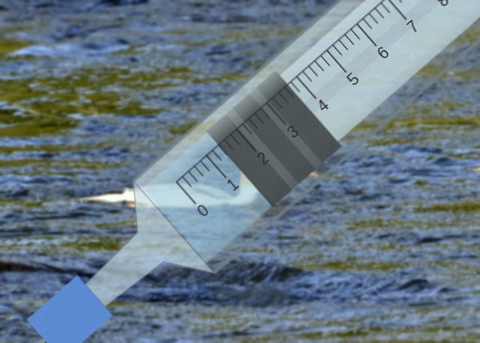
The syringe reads 1.4 mL
